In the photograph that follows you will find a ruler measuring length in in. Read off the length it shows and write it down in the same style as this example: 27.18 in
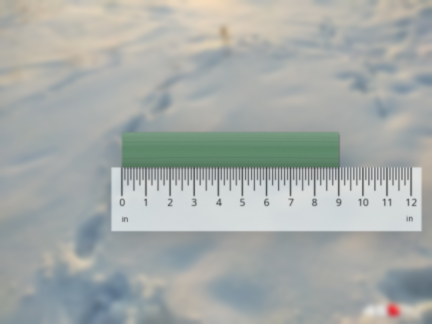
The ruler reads 9 in
